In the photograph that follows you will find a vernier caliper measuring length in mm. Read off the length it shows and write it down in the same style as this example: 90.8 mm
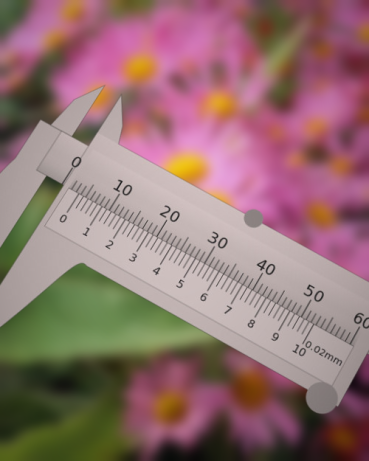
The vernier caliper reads 3.6 mm
